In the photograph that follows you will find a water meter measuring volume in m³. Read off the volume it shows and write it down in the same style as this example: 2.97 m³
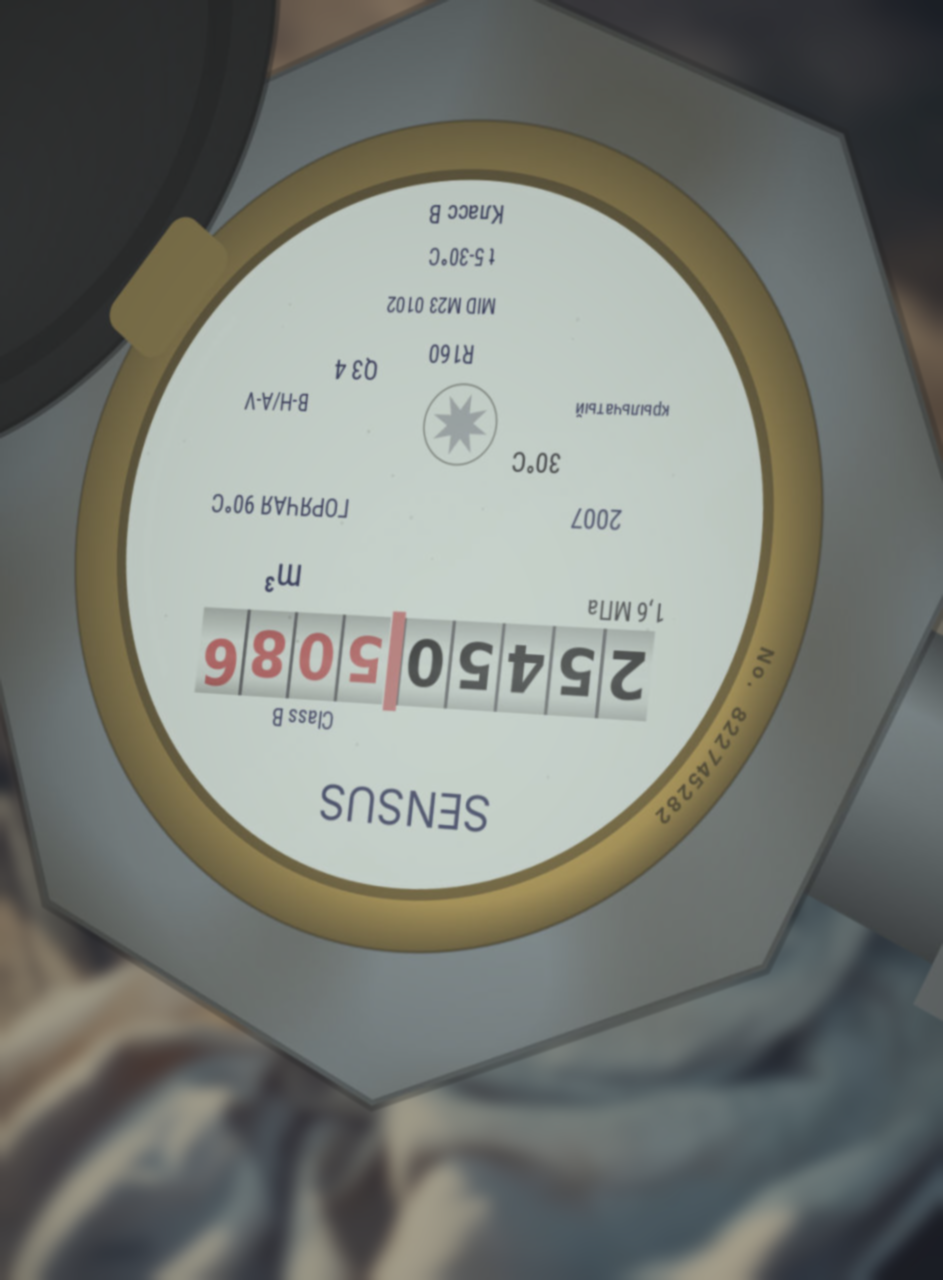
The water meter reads 25450.5086 m³
